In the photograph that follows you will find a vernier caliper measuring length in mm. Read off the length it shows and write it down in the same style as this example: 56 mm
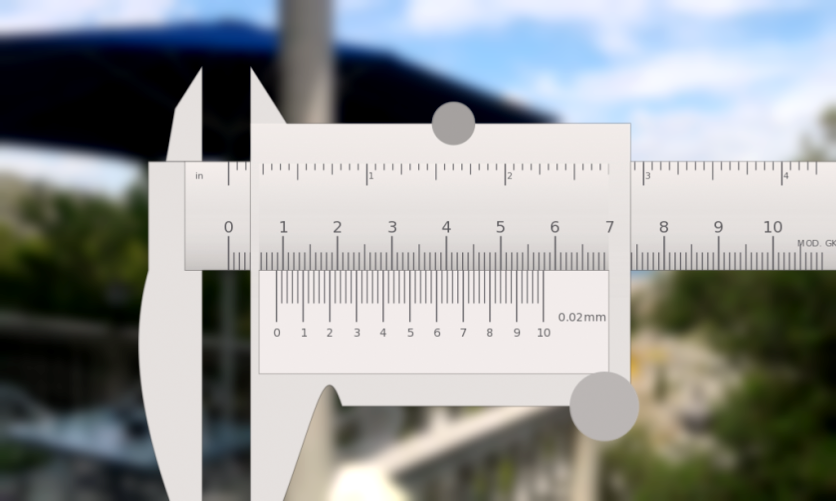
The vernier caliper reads 8.8 mm
